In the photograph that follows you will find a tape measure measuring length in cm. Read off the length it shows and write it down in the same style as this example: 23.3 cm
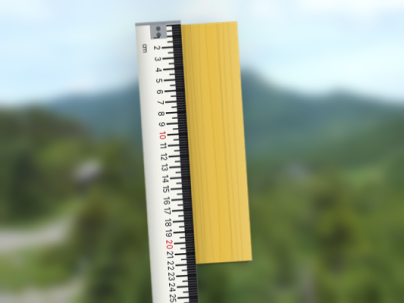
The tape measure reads 22 cm
